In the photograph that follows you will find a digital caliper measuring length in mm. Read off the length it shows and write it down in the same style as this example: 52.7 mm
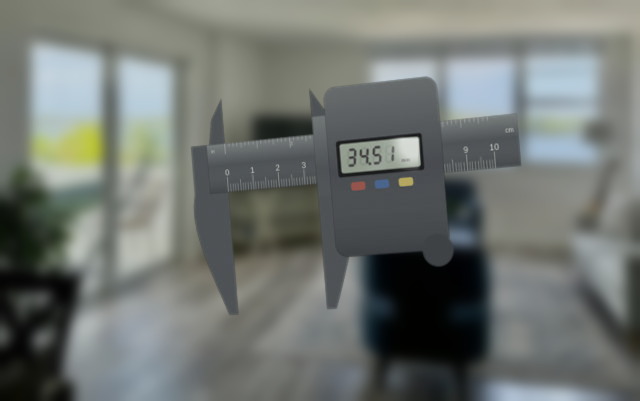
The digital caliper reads 34.51 mm
